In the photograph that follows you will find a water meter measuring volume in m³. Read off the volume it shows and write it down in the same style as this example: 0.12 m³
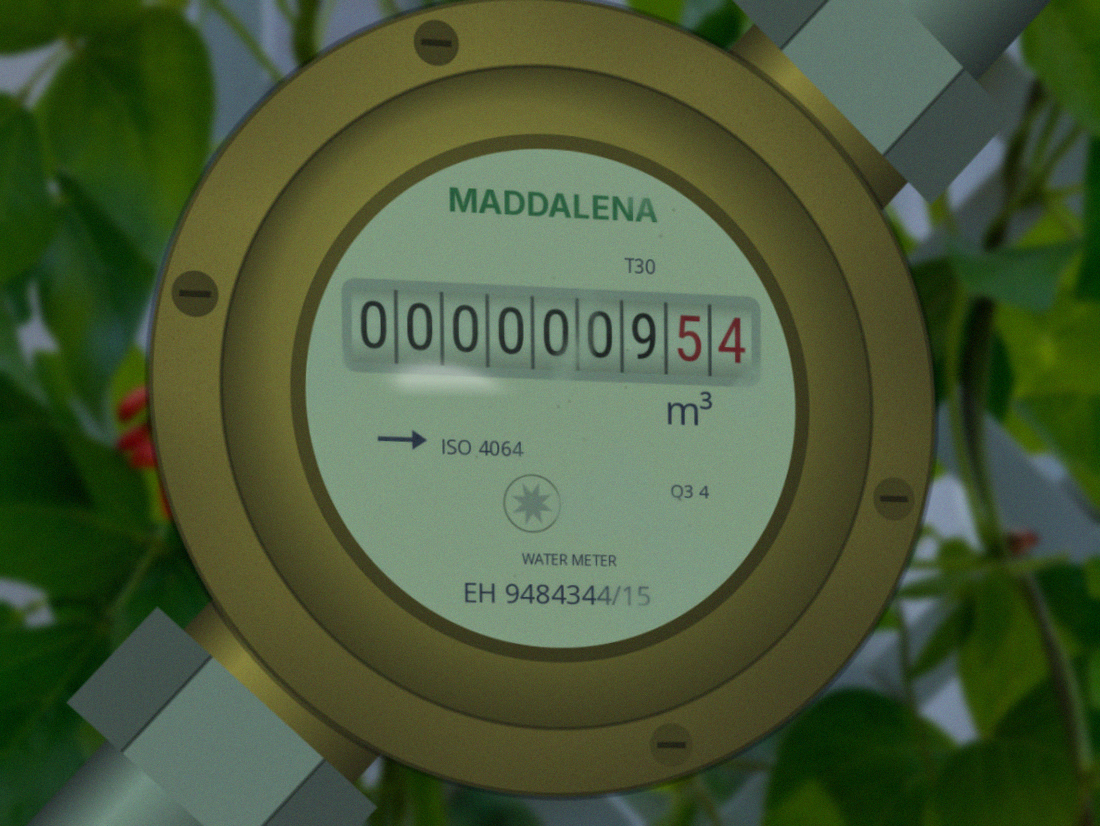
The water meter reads 9.54 m³
